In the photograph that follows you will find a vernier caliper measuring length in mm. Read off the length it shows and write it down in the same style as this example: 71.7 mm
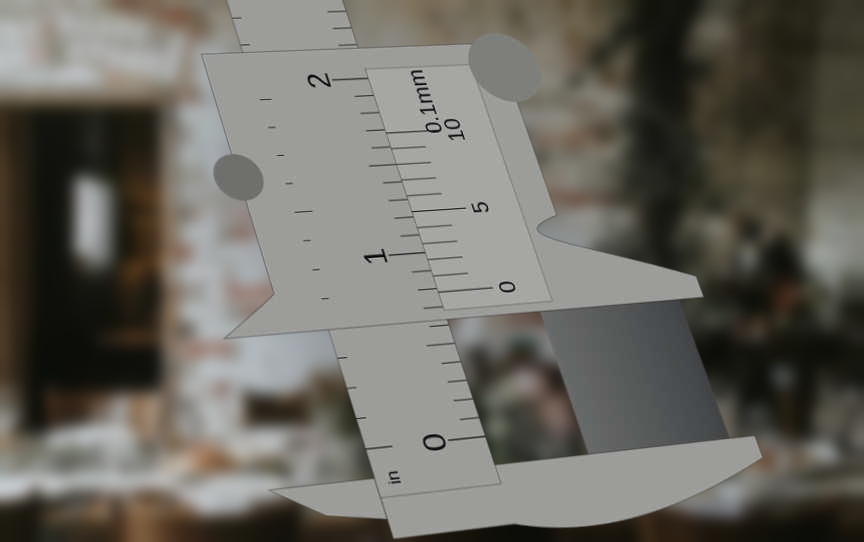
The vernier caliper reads 7.8 mm
